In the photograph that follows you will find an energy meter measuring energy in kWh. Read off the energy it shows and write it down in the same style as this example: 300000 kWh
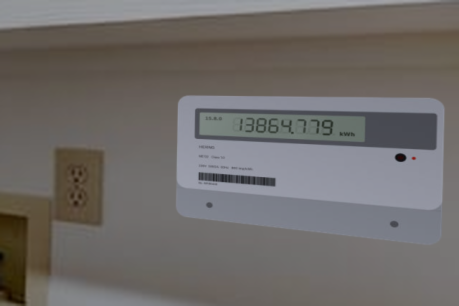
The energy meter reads 13864.779 kWh
